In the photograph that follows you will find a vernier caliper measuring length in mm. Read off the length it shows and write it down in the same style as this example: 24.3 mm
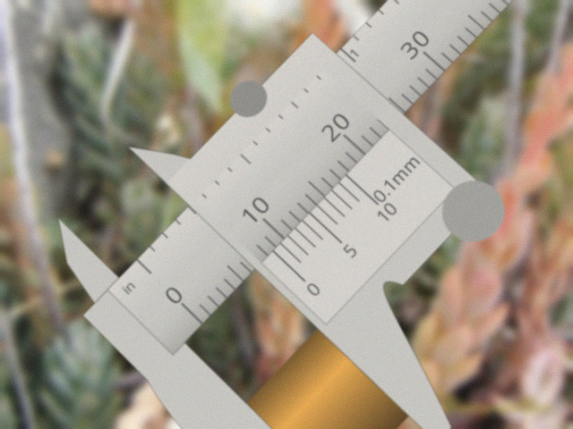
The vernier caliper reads 8.6 mm
